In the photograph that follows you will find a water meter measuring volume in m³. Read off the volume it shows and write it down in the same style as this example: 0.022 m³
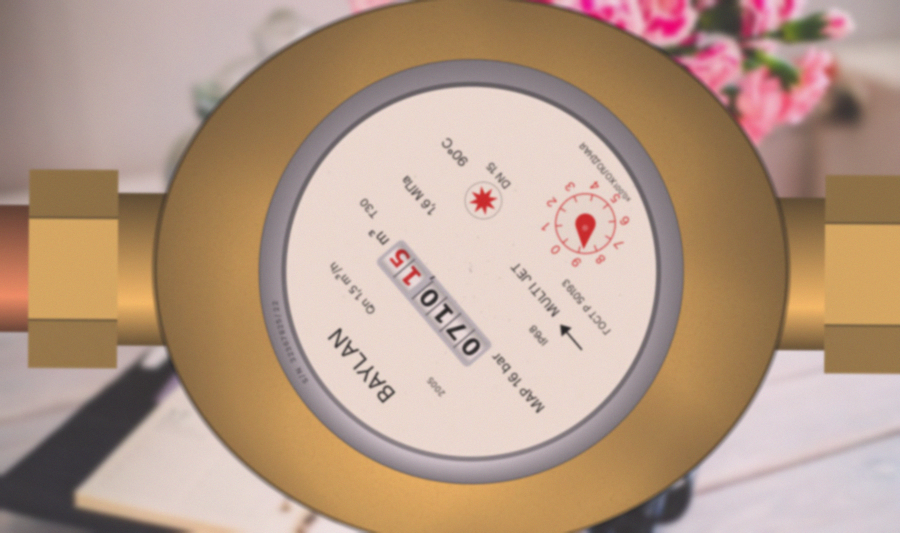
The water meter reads 710.148 m³
